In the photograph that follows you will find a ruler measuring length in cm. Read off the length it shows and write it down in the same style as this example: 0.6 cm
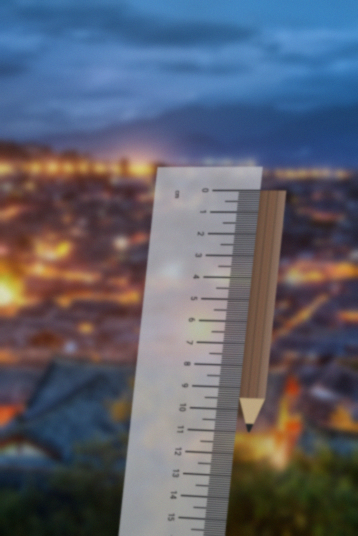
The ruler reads 11 cm
